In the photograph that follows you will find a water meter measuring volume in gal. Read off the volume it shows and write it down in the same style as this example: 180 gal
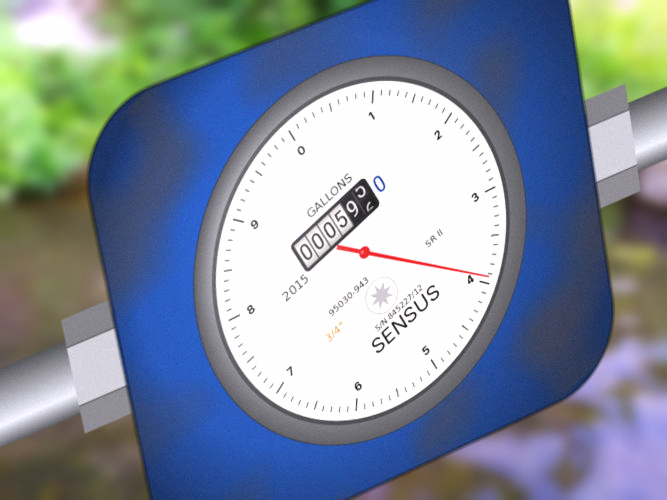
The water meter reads 5953.9 gal
